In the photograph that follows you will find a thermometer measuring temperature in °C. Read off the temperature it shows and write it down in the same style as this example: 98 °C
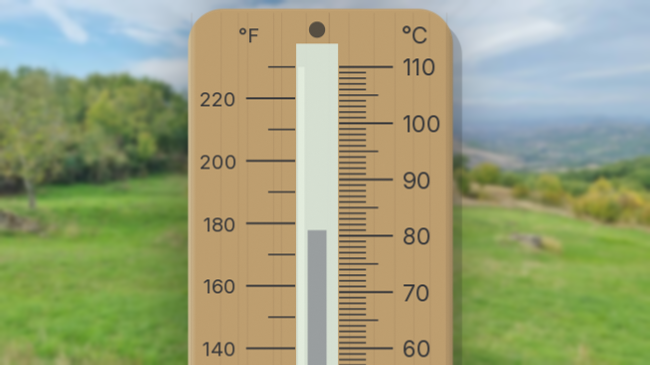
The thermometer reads 81 °C
